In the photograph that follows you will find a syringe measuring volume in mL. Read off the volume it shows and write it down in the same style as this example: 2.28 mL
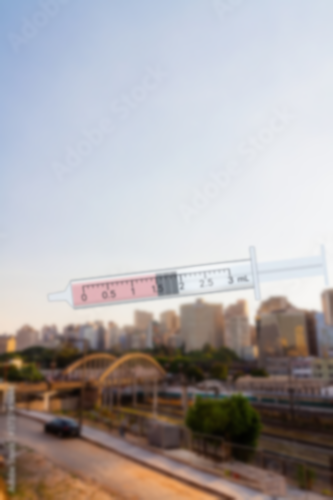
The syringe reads 1.5 mL
